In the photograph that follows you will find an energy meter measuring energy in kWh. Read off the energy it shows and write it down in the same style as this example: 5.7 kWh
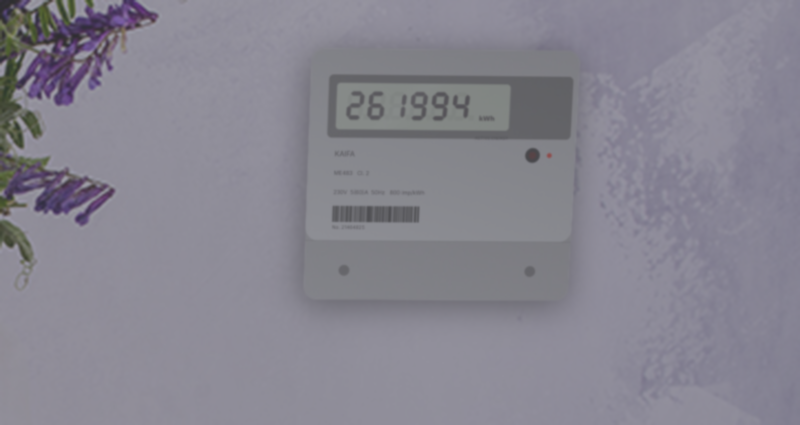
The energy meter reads 261994 kWh
